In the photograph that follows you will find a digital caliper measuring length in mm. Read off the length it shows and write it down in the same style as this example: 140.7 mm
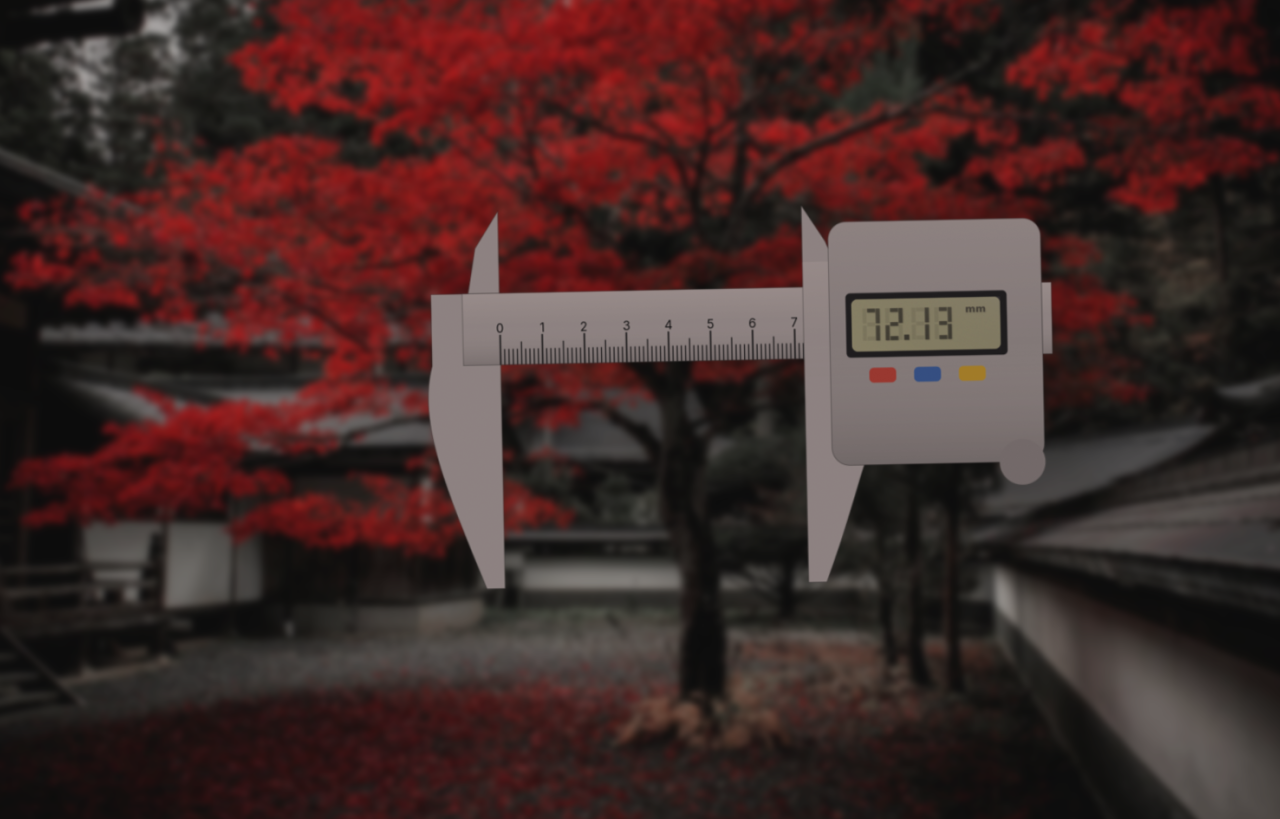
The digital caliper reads 72.13 mm
